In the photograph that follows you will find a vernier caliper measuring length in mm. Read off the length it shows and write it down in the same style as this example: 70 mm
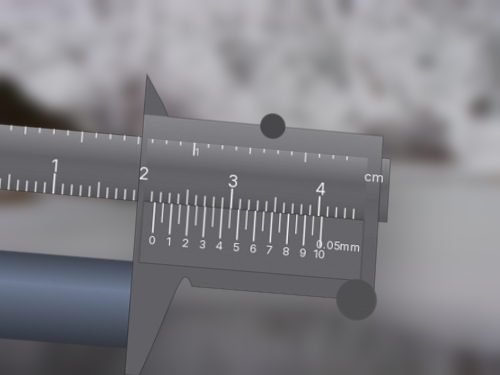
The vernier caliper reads 21.4 mm
